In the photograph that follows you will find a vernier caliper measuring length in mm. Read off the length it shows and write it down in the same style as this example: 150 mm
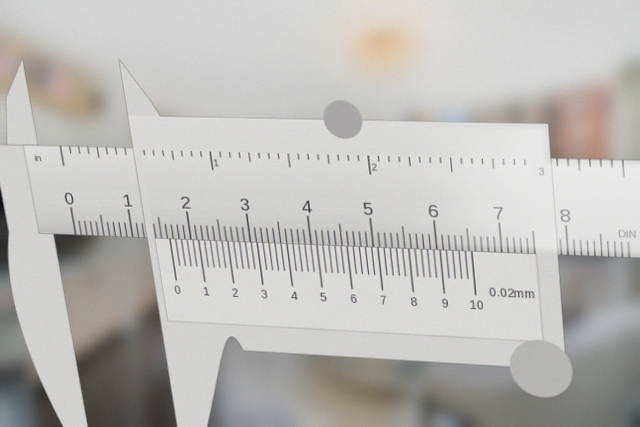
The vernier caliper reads 16.4 mm
